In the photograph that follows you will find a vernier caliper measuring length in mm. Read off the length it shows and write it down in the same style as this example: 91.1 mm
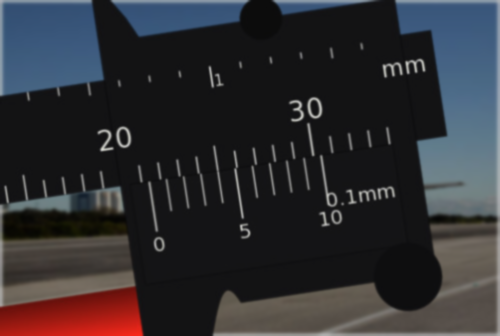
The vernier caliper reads 21.4 mm
